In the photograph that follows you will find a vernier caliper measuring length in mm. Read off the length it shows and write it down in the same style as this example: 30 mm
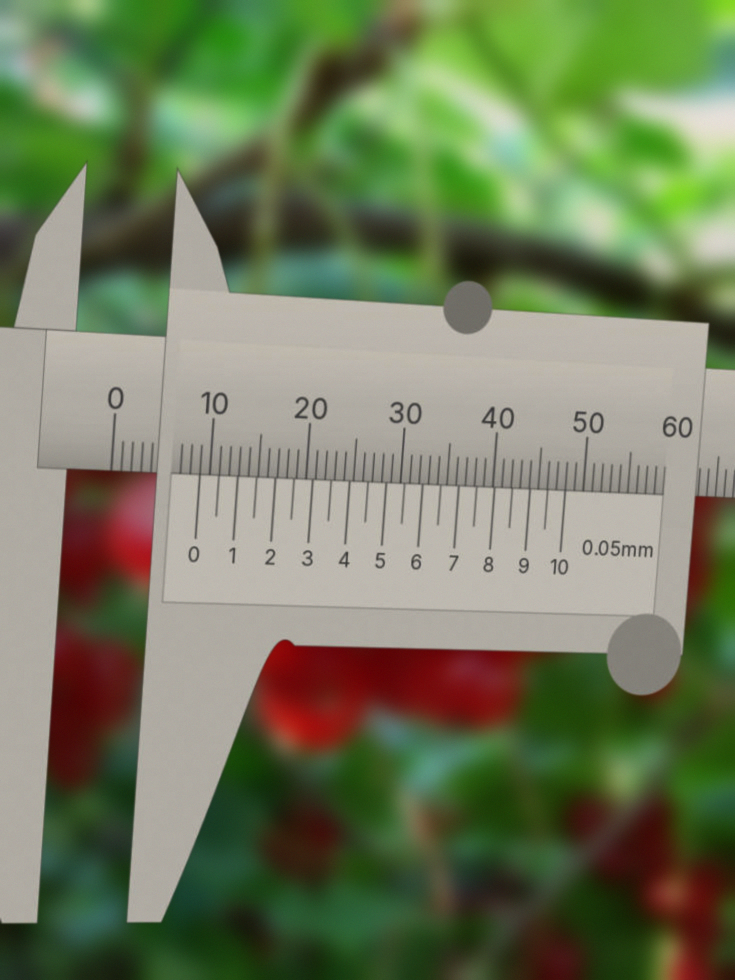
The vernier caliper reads 9.0 mm
